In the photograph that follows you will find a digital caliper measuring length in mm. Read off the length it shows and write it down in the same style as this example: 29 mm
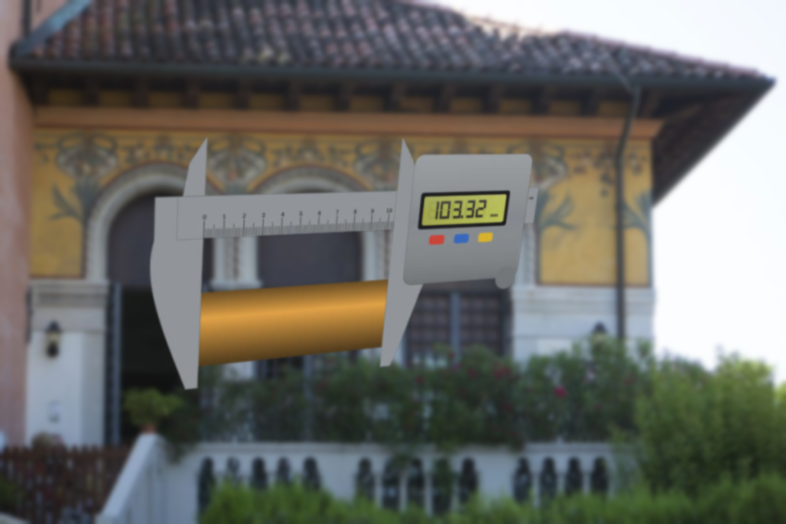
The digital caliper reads 103.32 mm
